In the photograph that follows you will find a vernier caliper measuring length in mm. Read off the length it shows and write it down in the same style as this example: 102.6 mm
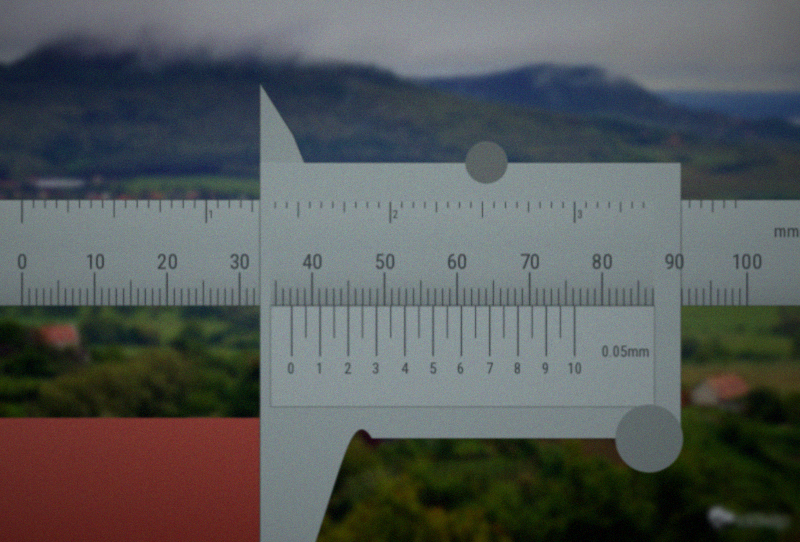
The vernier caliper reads 37.2 mm
